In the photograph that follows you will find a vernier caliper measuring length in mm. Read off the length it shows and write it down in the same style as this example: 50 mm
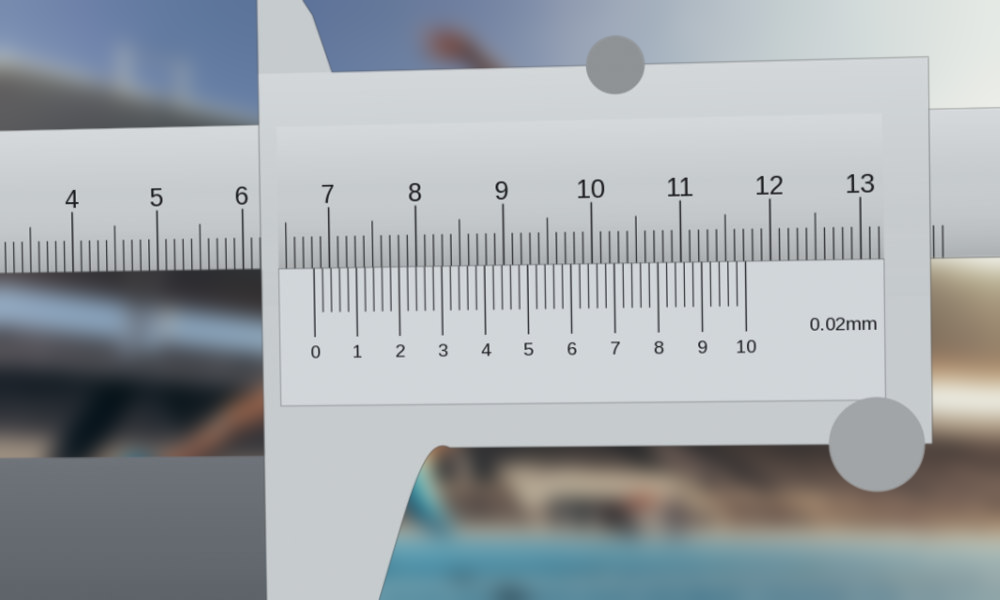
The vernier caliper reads 68.2 mm
